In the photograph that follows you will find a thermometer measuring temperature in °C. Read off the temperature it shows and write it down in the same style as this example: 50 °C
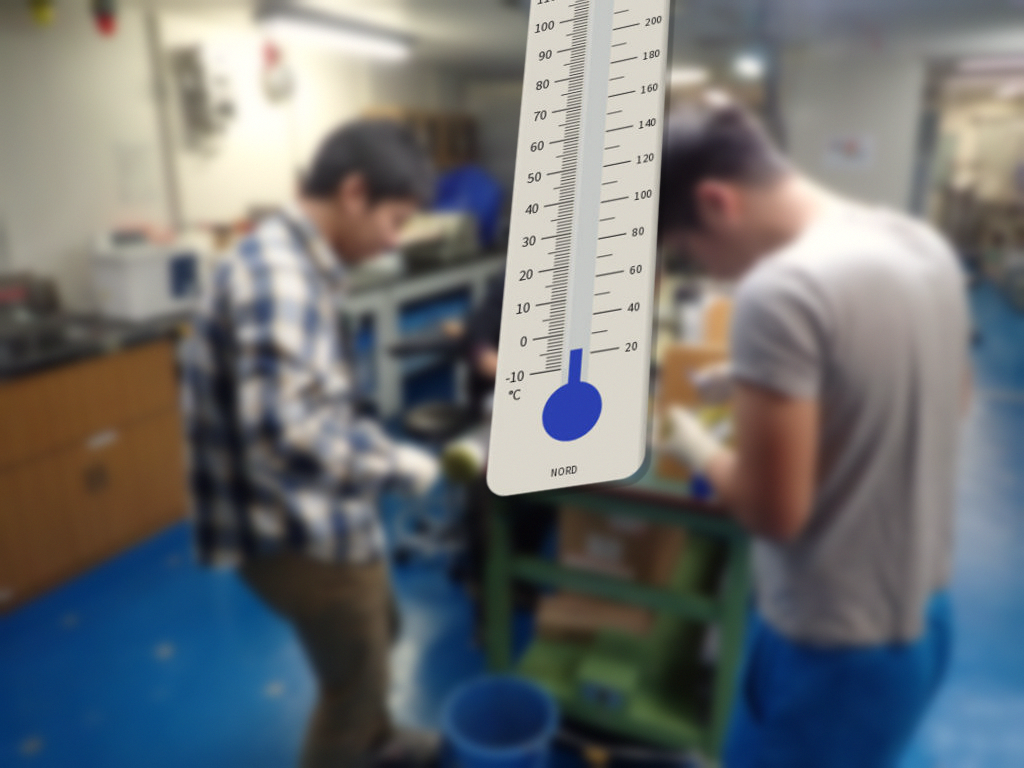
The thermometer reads -5 °C
